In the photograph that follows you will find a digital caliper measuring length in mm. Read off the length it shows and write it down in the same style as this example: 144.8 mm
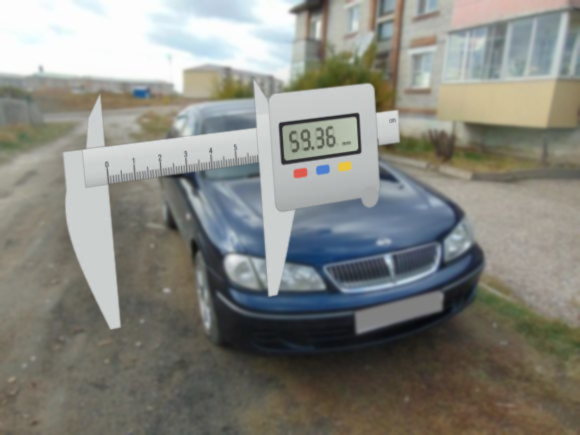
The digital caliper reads 59.36 mm
